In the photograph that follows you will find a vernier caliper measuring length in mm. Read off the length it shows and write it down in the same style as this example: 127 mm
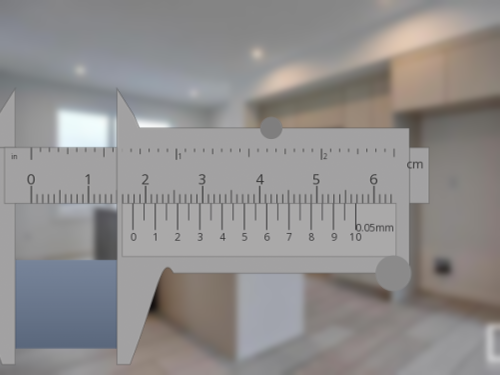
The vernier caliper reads 17.8 mm
